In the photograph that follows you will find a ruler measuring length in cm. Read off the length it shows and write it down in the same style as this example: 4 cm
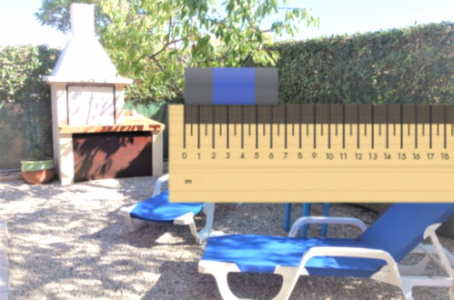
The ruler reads 6.5 cm
